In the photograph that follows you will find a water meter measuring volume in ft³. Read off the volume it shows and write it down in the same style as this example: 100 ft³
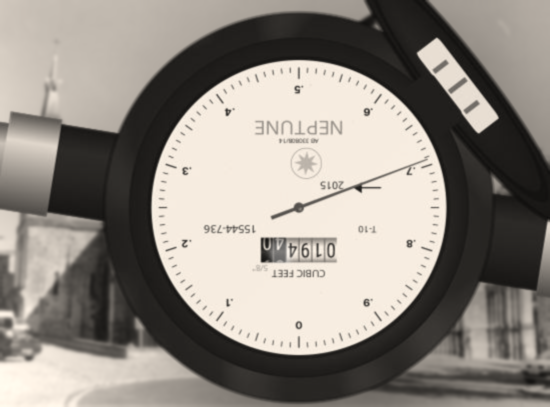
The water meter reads 19439.69 ft³
